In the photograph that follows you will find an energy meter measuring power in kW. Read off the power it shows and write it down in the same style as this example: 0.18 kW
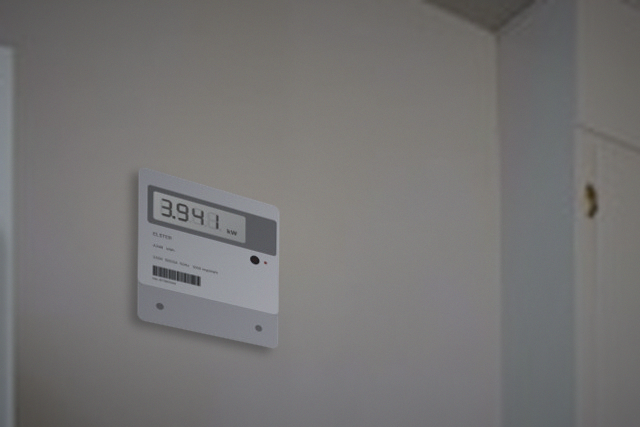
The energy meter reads 3.941 kW
